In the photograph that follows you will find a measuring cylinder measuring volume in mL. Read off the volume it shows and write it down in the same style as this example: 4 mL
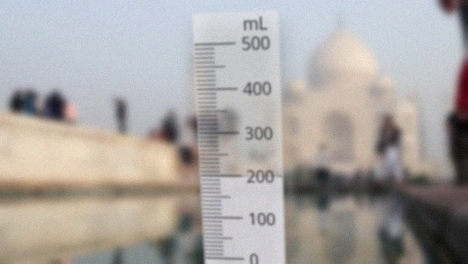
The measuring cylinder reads 200 mL
